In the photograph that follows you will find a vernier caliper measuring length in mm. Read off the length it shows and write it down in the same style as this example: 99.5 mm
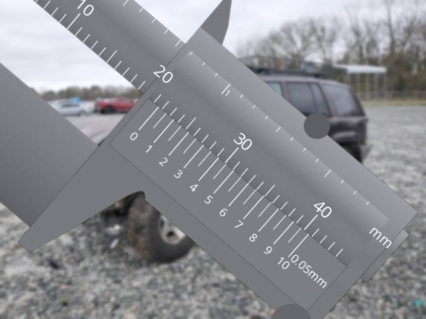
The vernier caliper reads 21.6 mm
